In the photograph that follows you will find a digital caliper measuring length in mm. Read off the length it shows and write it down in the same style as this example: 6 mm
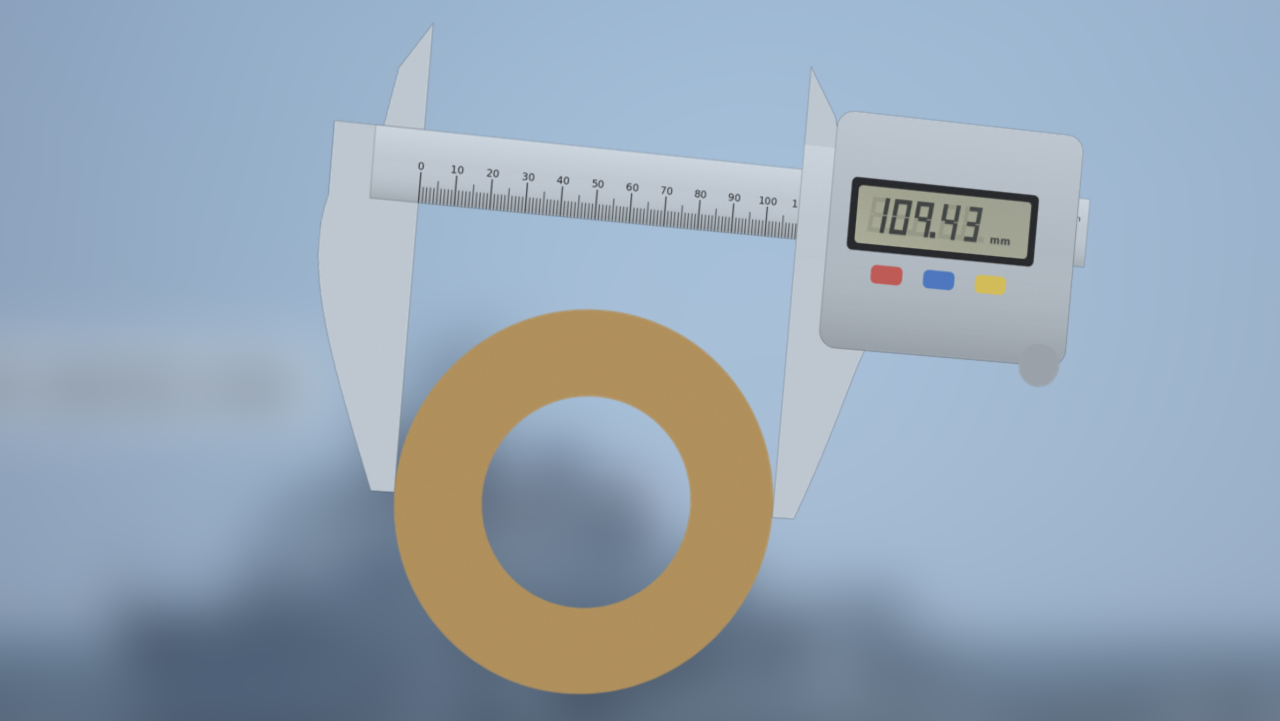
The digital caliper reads 109.43 mm
